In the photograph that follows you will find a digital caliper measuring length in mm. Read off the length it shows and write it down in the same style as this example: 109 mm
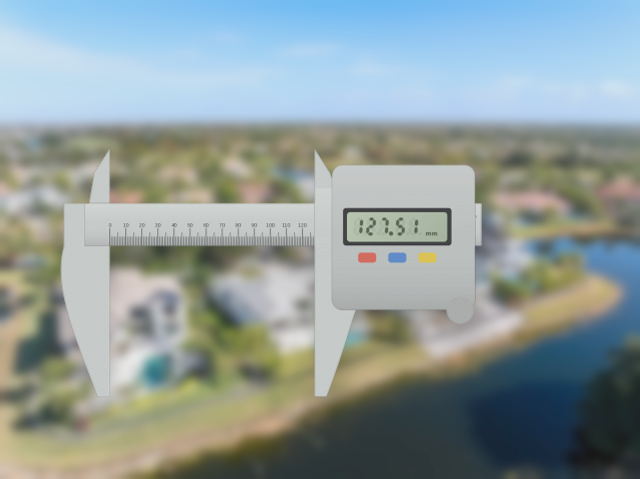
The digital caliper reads 127.51 mm
